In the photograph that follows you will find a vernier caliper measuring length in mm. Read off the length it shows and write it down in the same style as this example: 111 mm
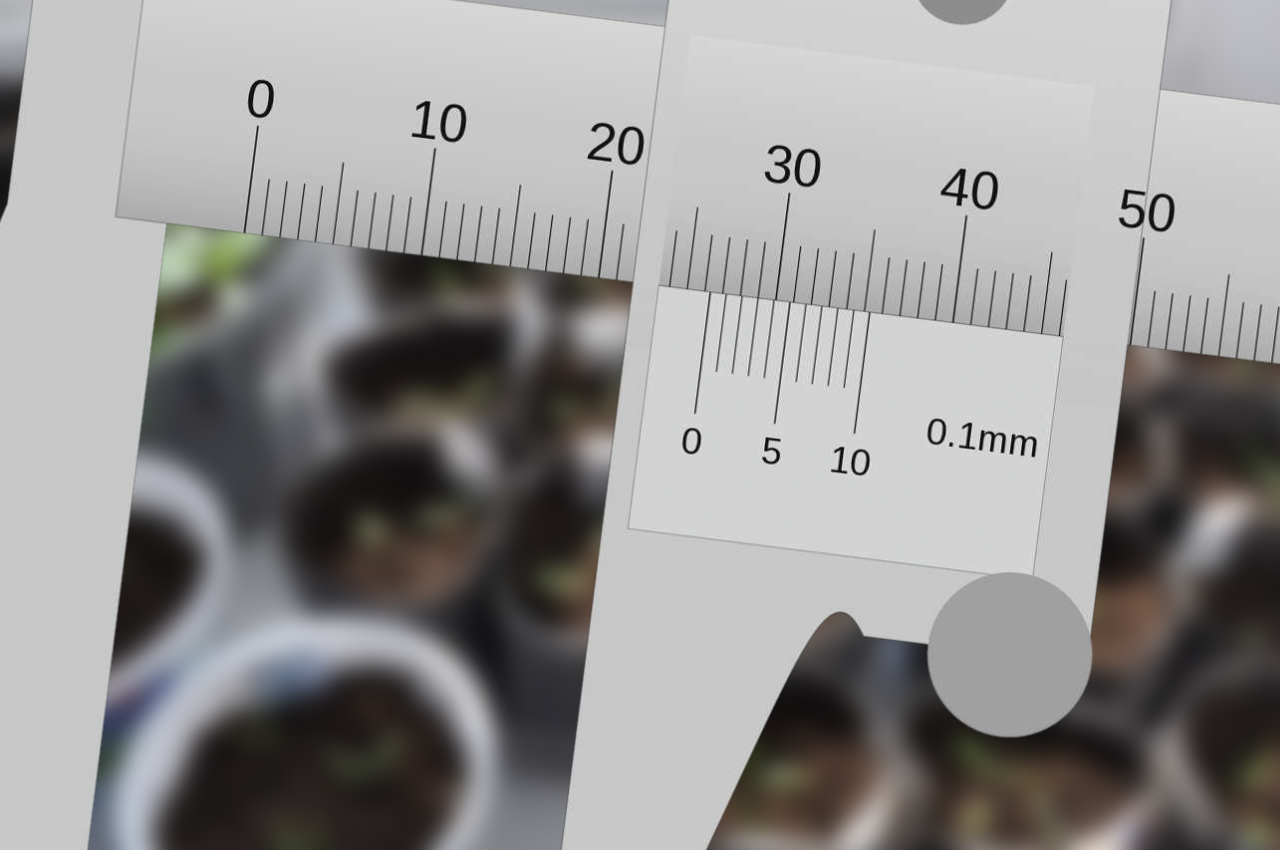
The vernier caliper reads 26.3 mm
